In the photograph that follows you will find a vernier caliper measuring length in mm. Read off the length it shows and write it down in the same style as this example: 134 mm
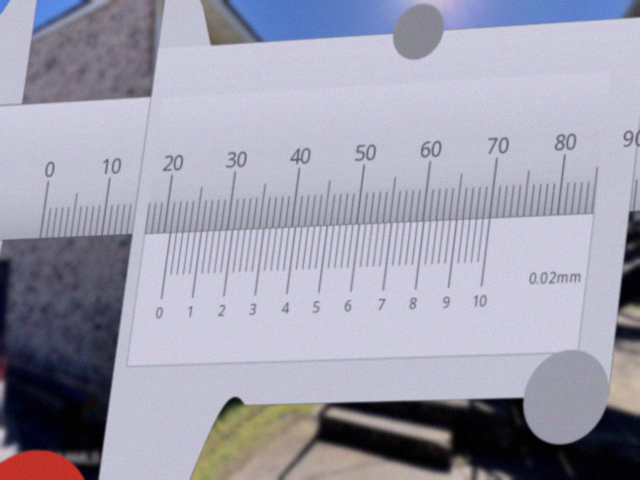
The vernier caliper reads 21.0 mm
